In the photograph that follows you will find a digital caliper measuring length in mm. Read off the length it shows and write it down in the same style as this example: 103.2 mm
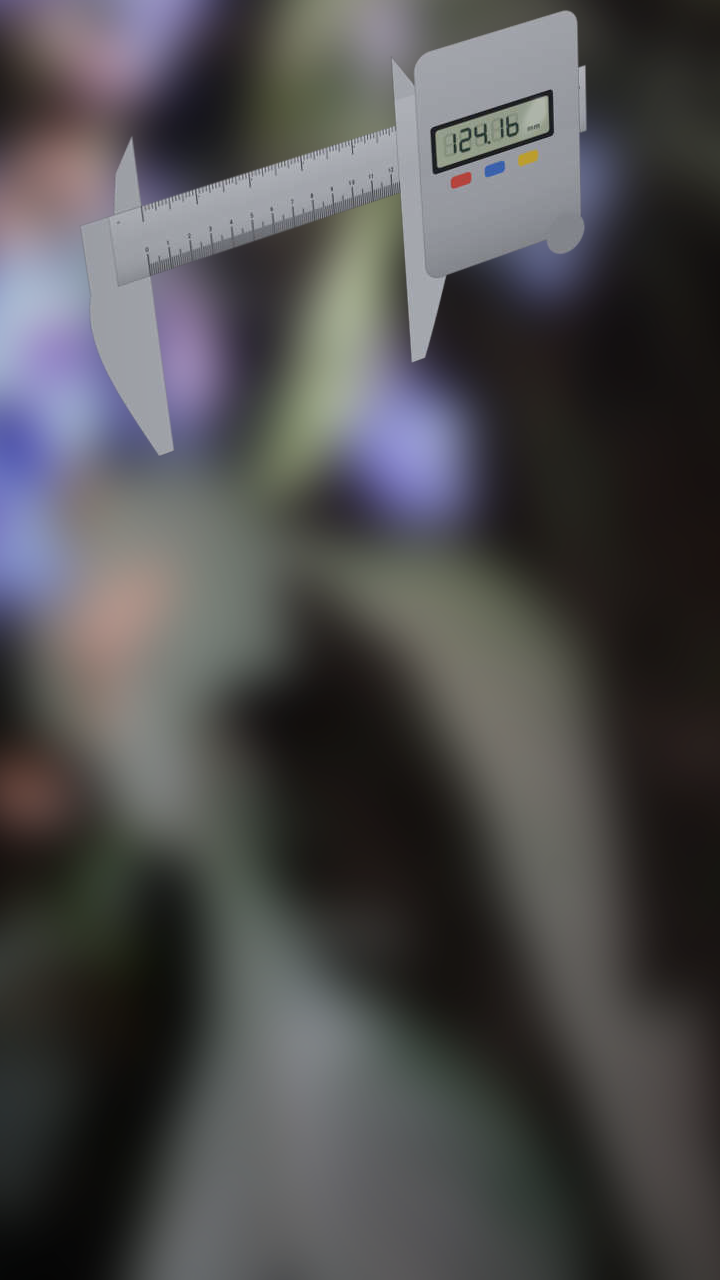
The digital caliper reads 124.16 mm
